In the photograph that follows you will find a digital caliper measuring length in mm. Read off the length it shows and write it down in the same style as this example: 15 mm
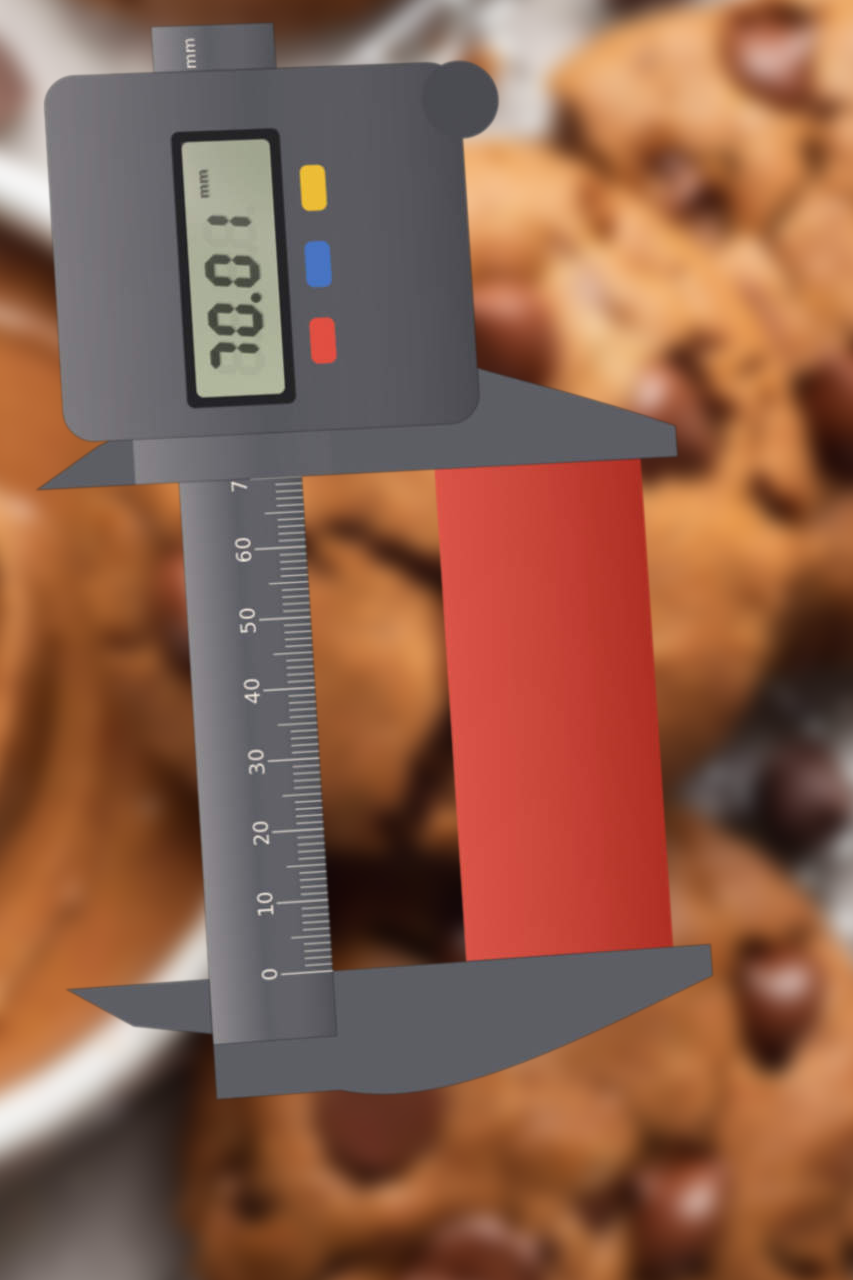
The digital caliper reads 70.01 mm
